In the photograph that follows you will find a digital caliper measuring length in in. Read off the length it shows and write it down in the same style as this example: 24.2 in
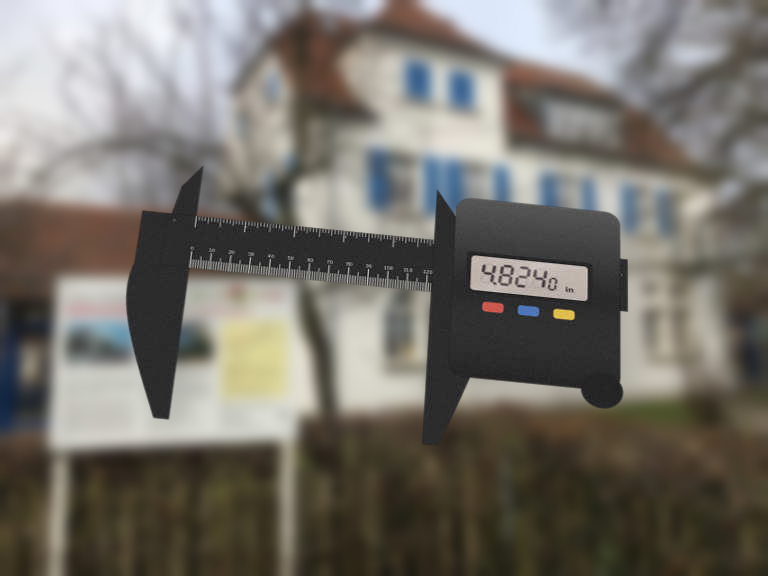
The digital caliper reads 4.8240 in
